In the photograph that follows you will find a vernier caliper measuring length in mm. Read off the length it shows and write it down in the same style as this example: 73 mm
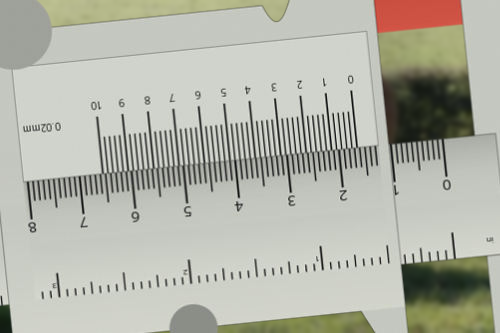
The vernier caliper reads 16.5 mm
